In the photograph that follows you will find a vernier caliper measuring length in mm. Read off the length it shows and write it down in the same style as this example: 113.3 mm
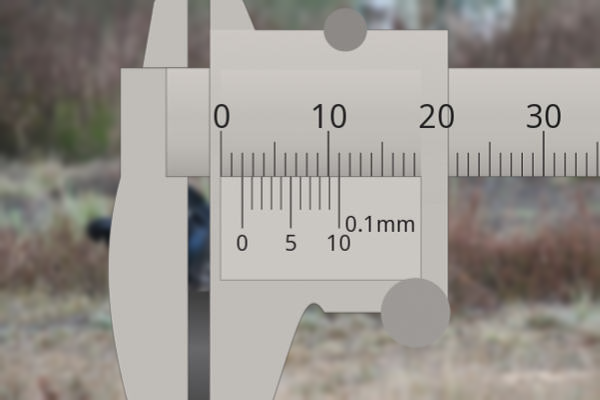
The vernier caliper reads 2.0 mm
